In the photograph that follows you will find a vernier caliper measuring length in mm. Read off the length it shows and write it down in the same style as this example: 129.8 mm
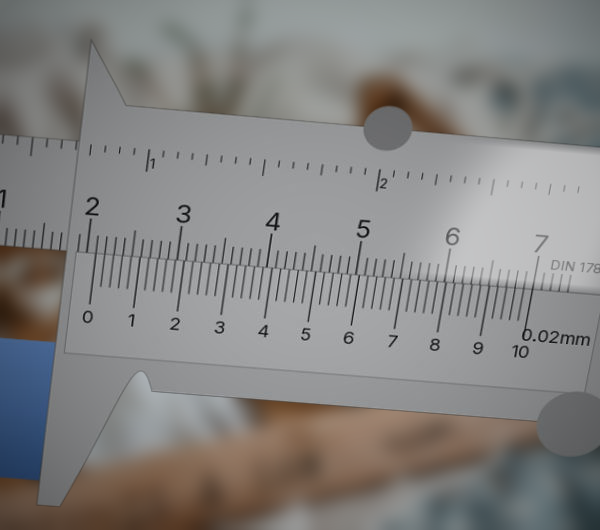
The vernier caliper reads 21.0 mm
